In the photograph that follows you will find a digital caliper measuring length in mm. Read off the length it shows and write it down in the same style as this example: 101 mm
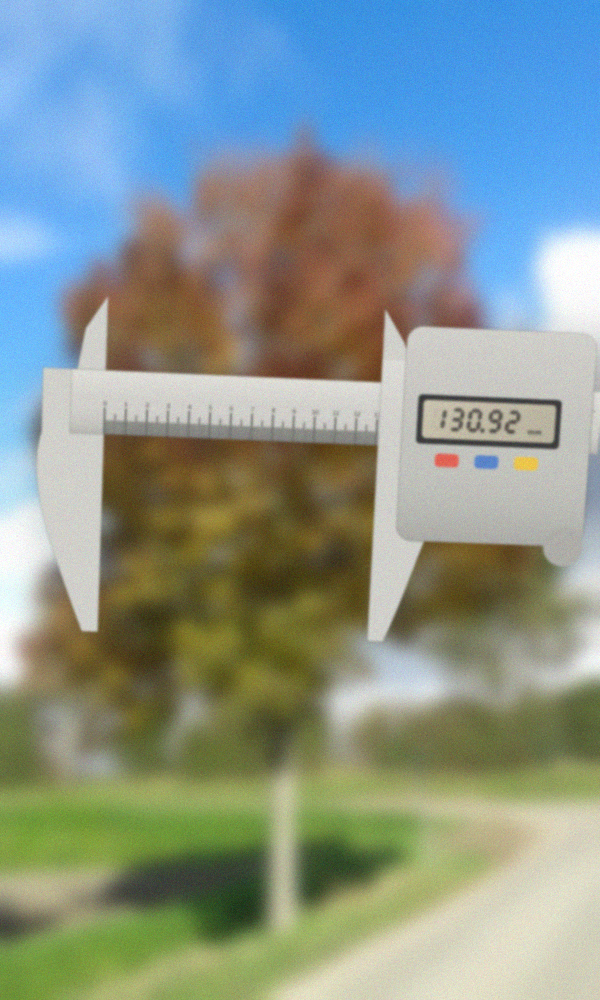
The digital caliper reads 130.92 mm
